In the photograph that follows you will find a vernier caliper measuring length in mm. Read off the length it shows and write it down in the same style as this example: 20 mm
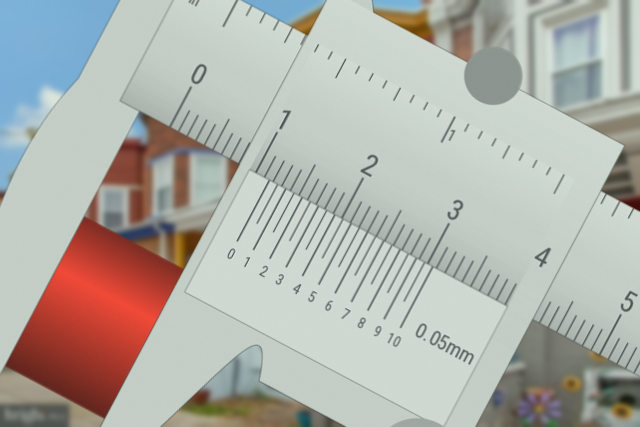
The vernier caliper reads 11.6 mm
